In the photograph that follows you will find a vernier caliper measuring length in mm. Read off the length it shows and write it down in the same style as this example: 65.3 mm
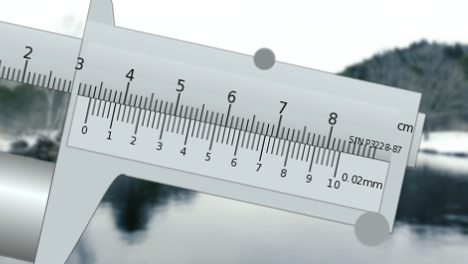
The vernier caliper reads 33.5 mm
